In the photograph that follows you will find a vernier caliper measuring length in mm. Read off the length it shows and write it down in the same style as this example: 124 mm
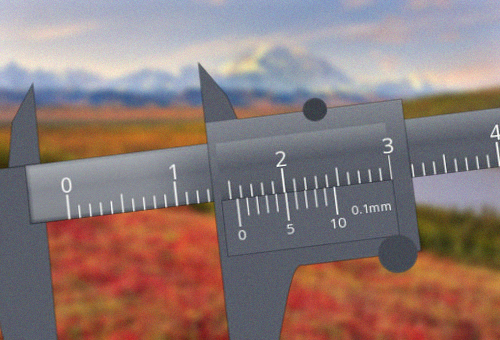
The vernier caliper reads 15.6 mm
